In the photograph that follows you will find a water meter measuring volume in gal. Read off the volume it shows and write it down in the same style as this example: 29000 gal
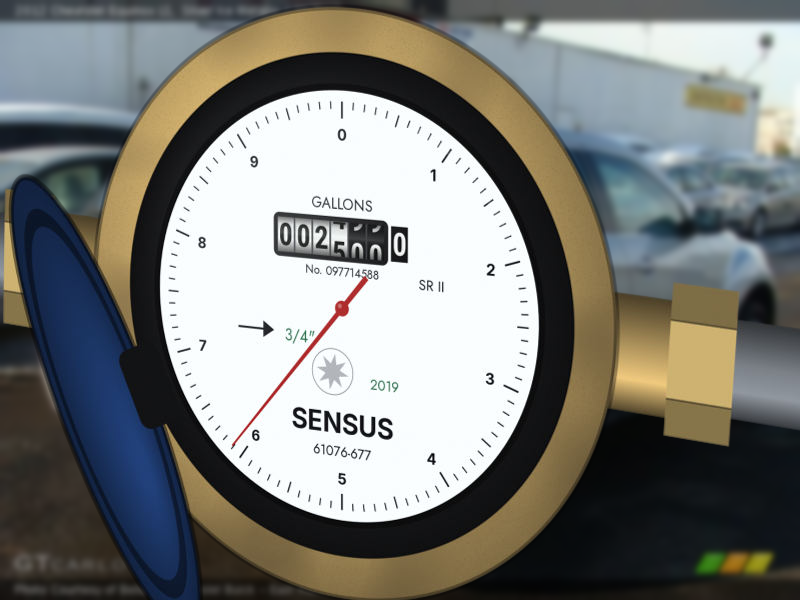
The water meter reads 24996.1 gal
